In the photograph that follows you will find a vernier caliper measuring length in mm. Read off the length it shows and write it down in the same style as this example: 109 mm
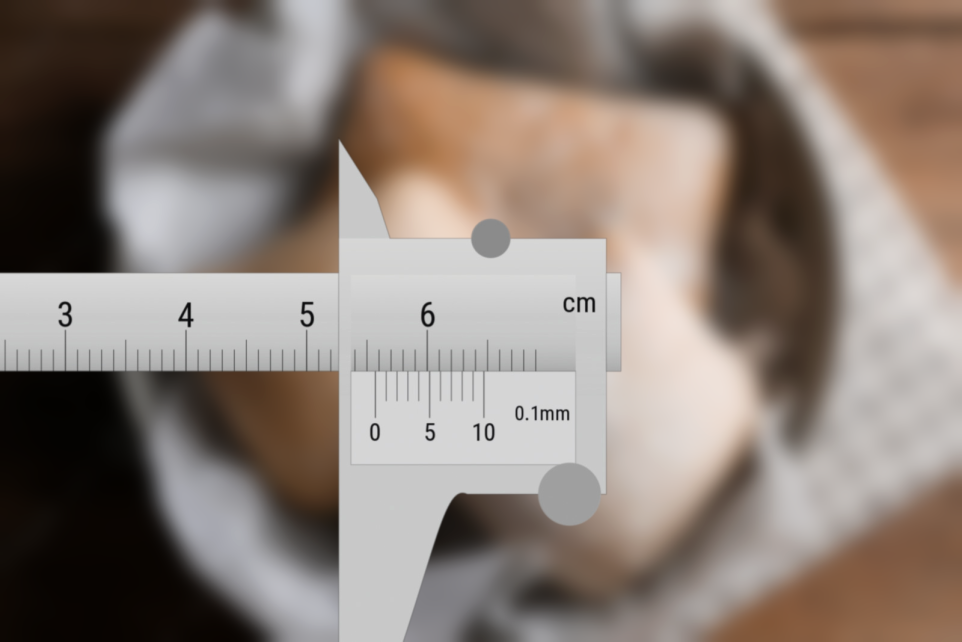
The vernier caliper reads 55.7 mm
